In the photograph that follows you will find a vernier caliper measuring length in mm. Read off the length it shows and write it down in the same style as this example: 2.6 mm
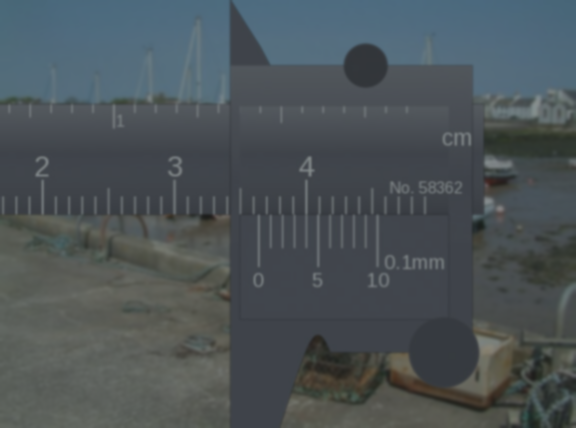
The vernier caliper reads 36.4 mm
